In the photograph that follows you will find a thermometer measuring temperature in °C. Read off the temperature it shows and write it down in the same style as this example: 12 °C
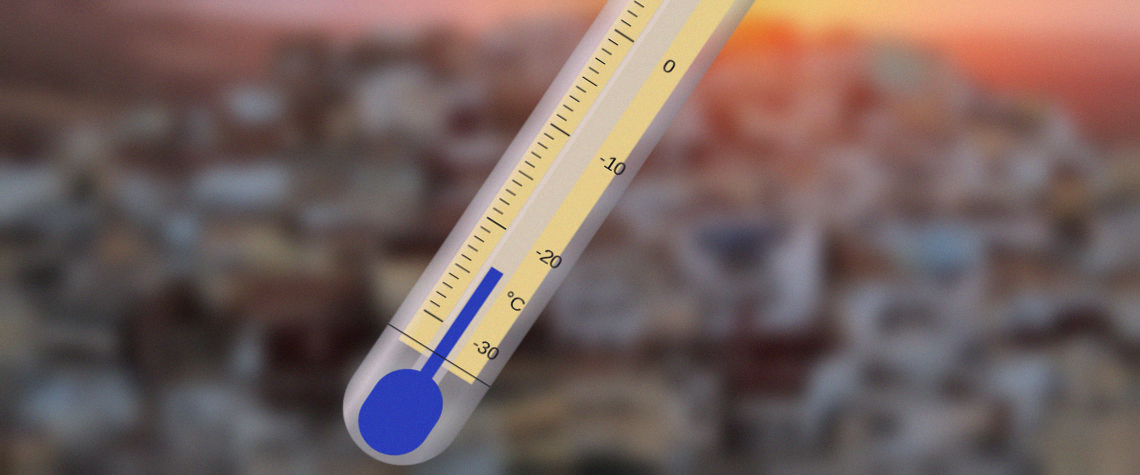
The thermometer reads -23.5 °C
